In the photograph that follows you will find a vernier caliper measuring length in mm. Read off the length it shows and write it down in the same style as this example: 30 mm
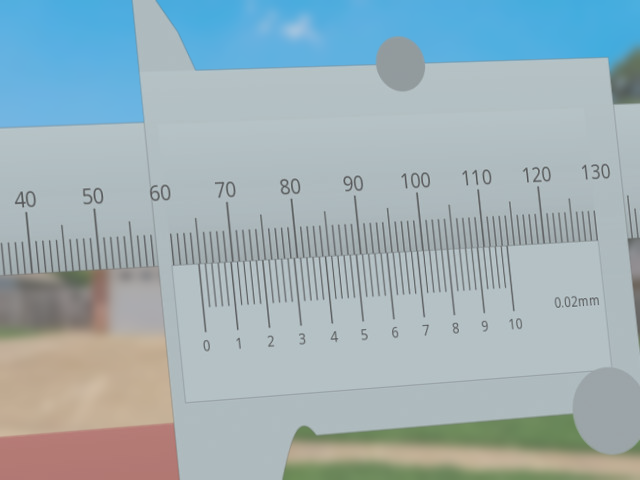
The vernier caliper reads 64.8 mm
